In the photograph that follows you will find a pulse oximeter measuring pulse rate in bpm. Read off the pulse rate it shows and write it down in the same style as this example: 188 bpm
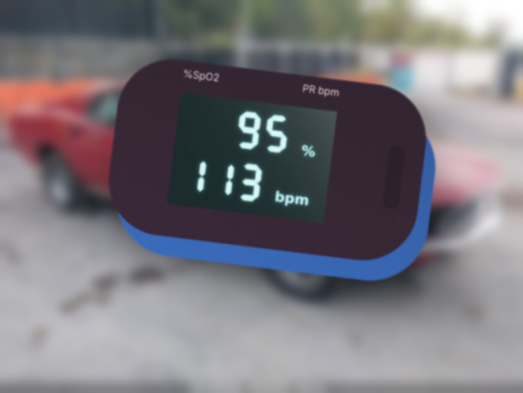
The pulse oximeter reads 113 bpm
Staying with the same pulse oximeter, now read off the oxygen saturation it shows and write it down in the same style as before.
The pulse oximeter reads 95 %
